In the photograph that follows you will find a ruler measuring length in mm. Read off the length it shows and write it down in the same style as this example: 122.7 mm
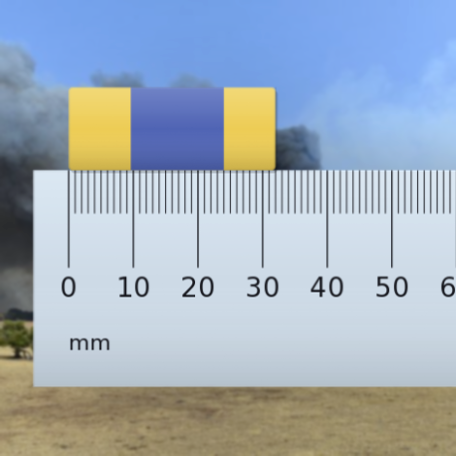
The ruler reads 32 mm
